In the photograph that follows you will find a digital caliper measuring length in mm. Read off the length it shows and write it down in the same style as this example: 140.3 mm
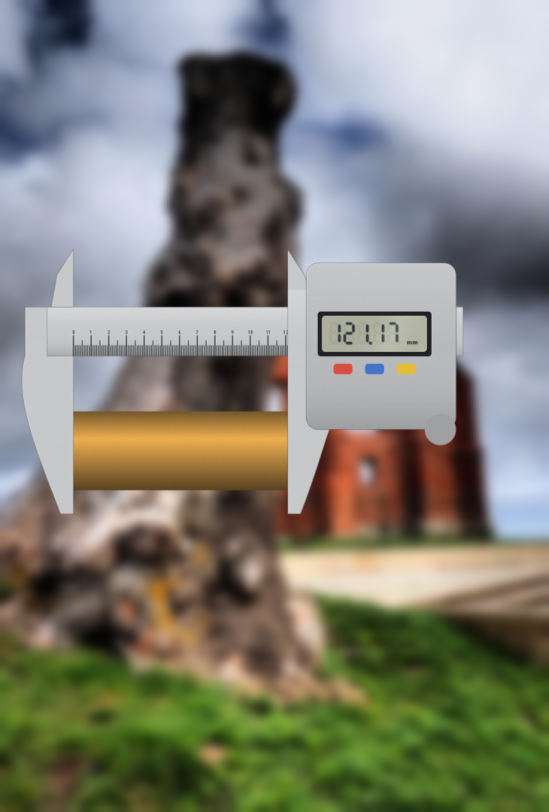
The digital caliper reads 121.17 mm
